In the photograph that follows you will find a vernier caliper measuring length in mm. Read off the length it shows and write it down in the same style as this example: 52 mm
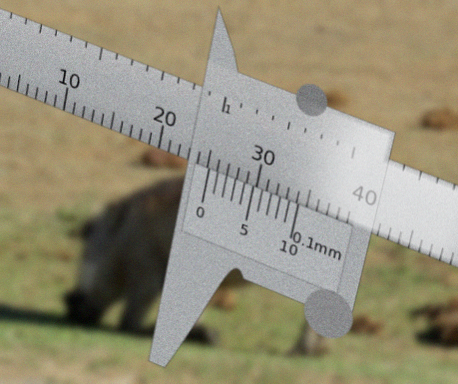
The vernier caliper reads 25.2 mm
